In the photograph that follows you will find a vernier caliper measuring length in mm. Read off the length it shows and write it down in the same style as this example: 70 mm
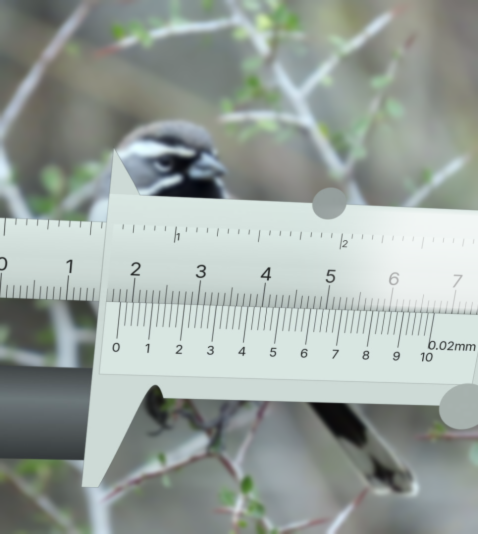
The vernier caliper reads 18.2 mm
